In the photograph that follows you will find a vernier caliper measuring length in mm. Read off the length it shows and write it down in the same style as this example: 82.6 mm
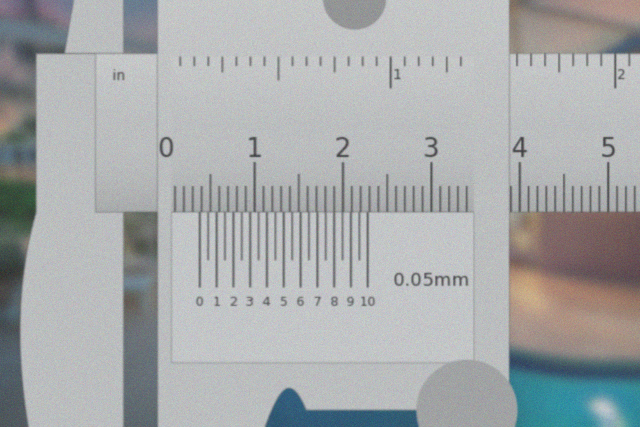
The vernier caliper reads 3.8 mm
